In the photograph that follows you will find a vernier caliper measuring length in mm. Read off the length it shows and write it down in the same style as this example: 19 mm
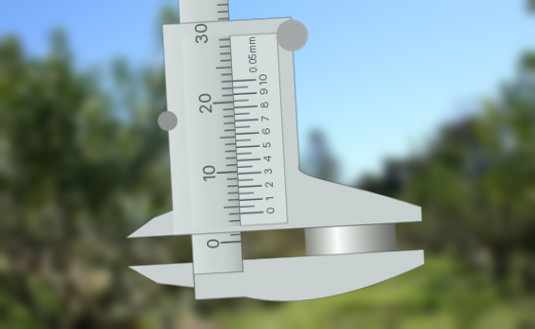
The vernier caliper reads 4.0 mm
